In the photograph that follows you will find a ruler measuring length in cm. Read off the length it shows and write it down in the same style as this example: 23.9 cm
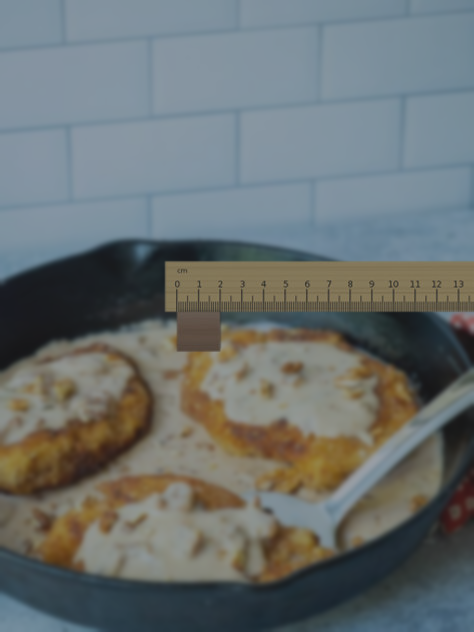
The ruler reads 2 cm
